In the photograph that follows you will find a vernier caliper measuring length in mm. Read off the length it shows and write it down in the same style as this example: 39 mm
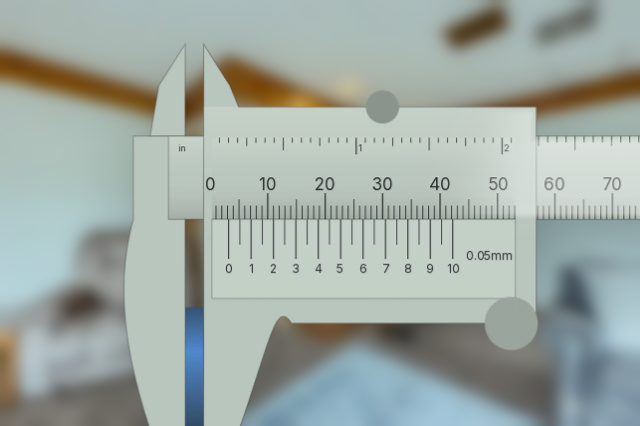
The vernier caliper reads 3.2 mm
